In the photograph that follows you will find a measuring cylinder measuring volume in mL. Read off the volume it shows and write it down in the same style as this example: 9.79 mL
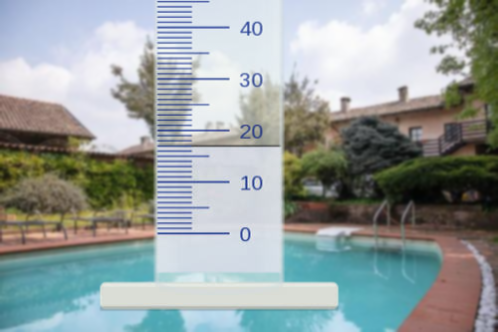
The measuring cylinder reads 17 mL
